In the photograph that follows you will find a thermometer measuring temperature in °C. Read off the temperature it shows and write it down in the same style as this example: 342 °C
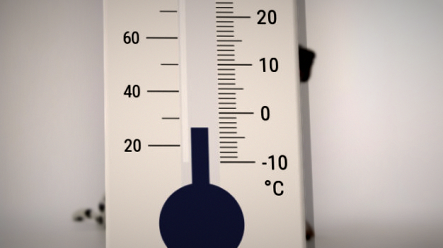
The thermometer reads -3 °C
